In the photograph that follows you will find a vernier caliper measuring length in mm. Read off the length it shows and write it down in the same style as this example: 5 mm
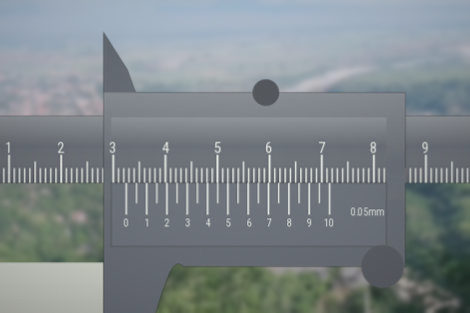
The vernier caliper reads 32.5 mm
